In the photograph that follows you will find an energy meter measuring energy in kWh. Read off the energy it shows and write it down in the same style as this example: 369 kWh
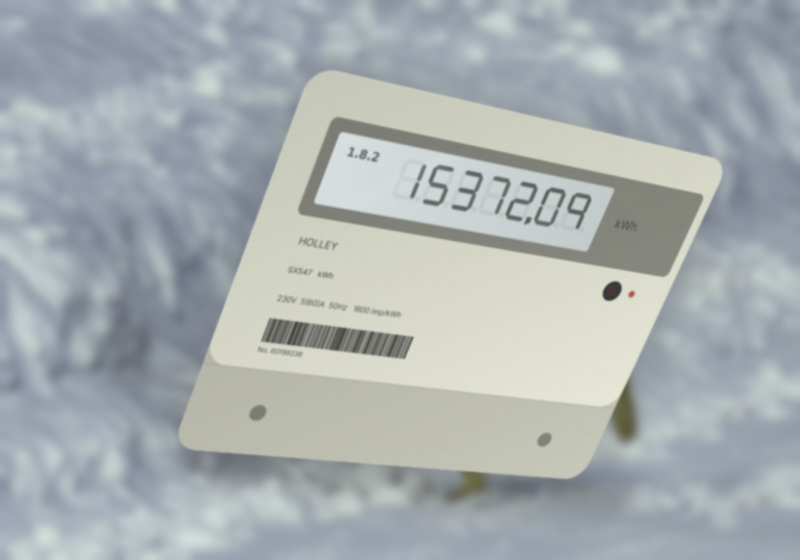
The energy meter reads 15372.09 kWh
